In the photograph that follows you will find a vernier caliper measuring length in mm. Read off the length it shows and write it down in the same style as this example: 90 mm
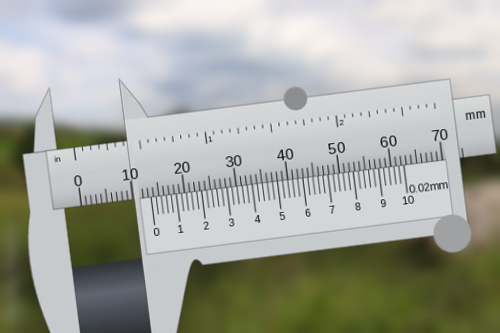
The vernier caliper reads 13.5 mm
